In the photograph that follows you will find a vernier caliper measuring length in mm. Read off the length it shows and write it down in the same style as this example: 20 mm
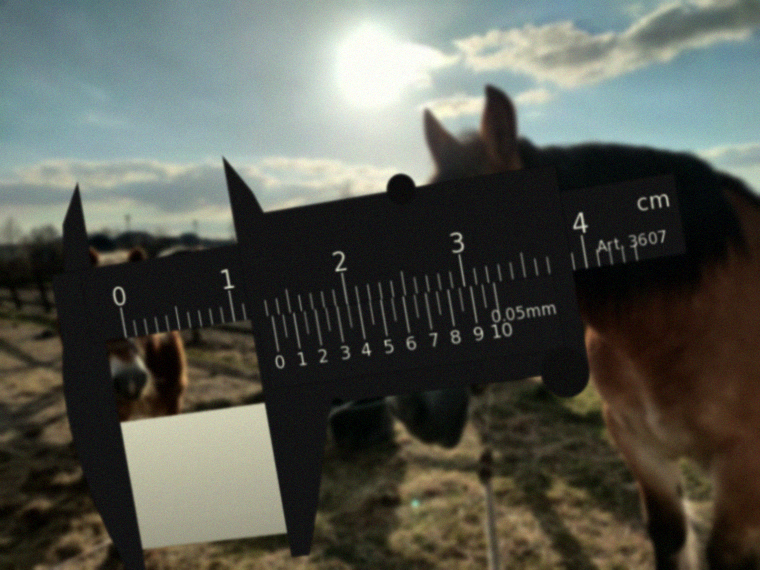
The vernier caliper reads 13.4 mm
